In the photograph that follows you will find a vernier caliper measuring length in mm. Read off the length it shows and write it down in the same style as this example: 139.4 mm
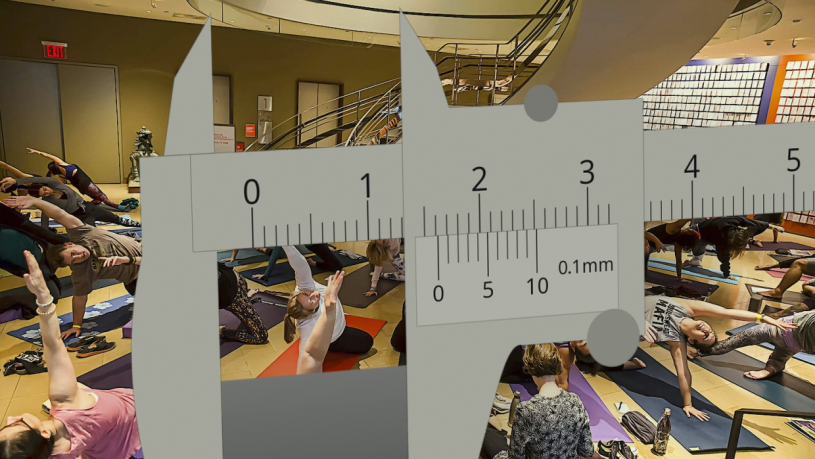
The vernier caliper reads 16.2 mm
